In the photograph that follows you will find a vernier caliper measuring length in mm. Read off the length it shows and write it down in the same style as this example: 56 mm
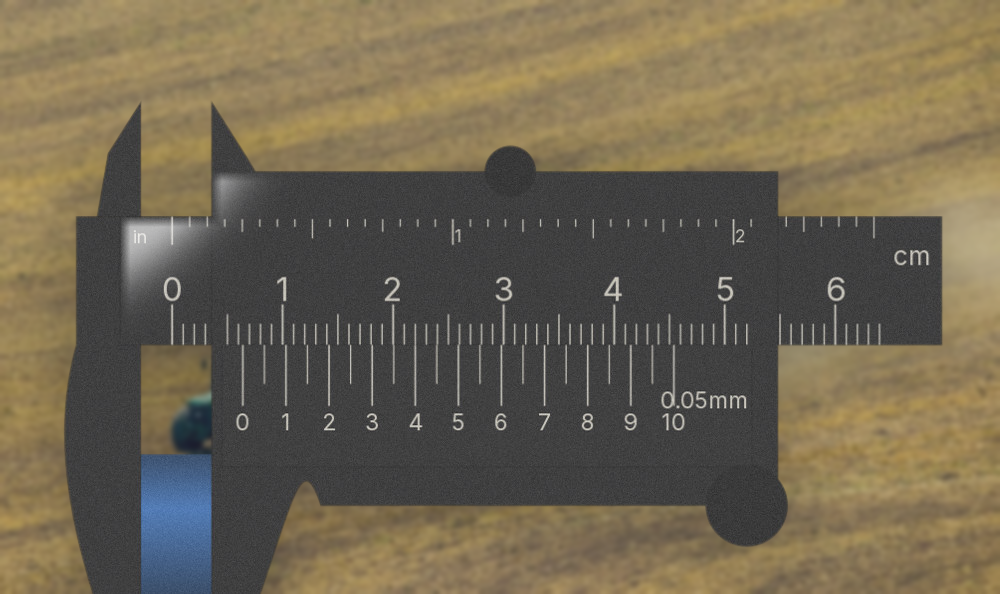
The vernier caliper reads 6.4 mm
